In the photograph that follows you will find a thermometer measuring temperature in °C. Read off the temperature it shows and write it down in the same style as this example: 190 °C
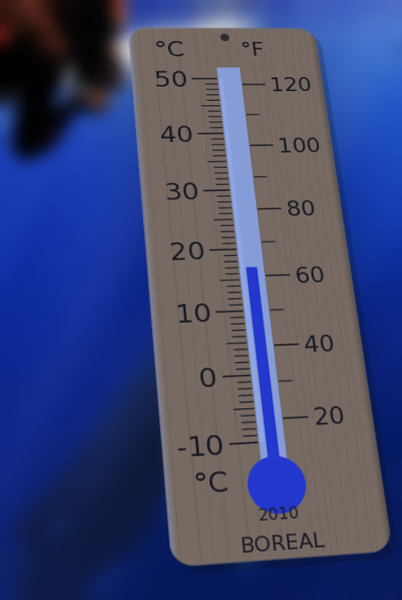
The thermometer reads 17 °C
